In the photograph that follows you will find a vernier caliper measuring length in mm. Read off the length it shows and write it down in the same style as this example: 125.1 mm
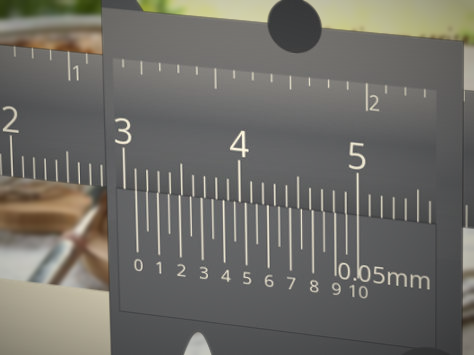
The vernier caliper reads 31.0 mm
